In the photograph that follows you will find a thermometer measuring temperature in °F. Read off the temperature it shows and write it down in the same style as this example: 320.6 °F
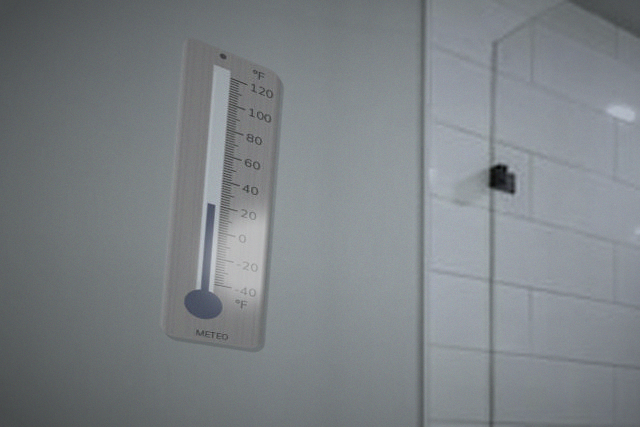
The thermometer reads 20 °F
